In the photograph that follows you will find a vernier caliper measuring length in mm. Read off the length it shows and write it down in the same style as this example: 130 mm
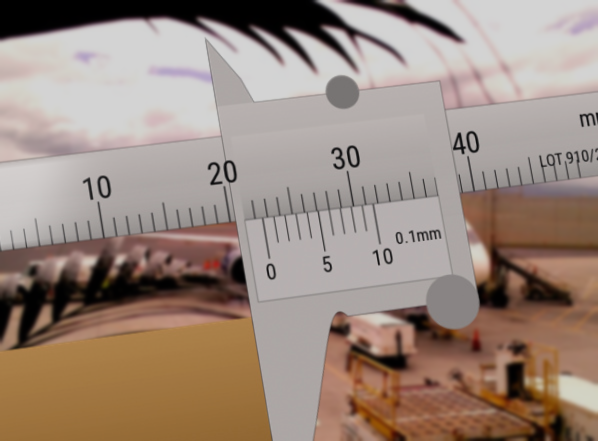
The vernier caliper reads 22.6 mm
